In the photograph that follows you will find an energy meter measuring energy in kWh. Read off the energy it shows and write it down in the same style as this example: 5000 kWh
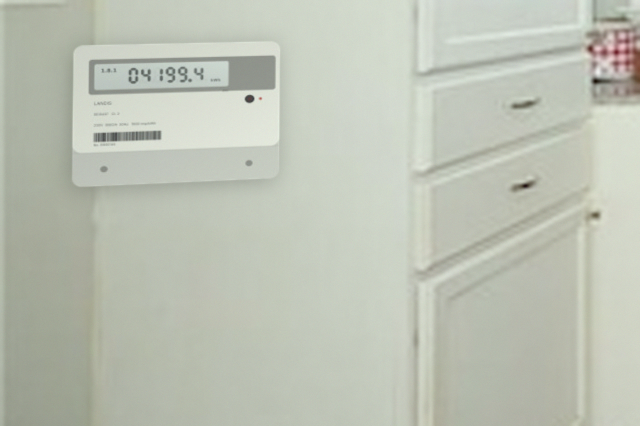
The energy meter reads 4199.4 kWh
